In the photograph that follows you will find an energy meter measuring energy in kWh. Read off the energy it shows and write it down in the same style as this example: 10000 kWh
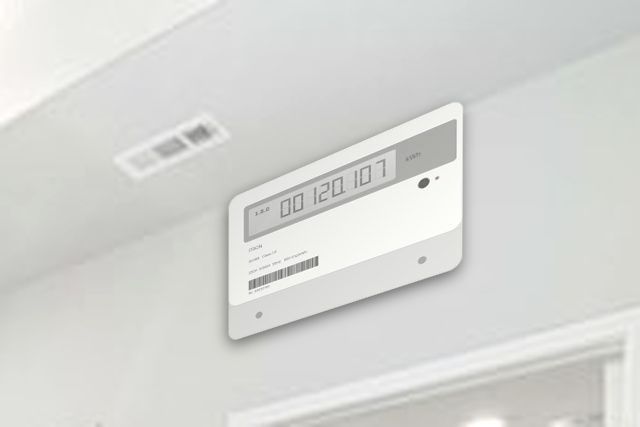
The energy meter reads 120.107 kWh
